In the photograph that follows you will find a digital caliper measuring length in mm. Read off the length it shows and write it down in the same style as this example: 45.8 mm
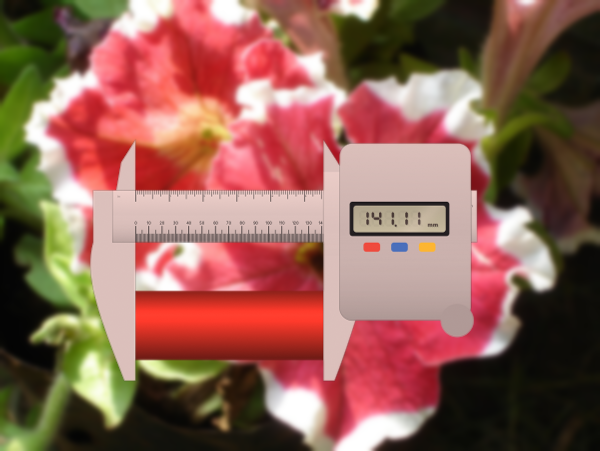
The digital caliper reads 141.11 mm
